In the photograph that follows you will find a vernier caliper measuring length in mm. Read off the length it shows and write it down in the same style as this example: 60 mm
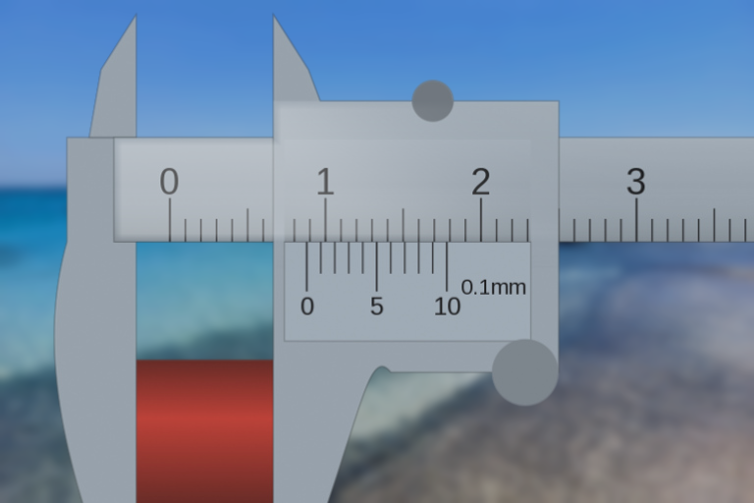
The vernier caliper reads 8.8 mm
